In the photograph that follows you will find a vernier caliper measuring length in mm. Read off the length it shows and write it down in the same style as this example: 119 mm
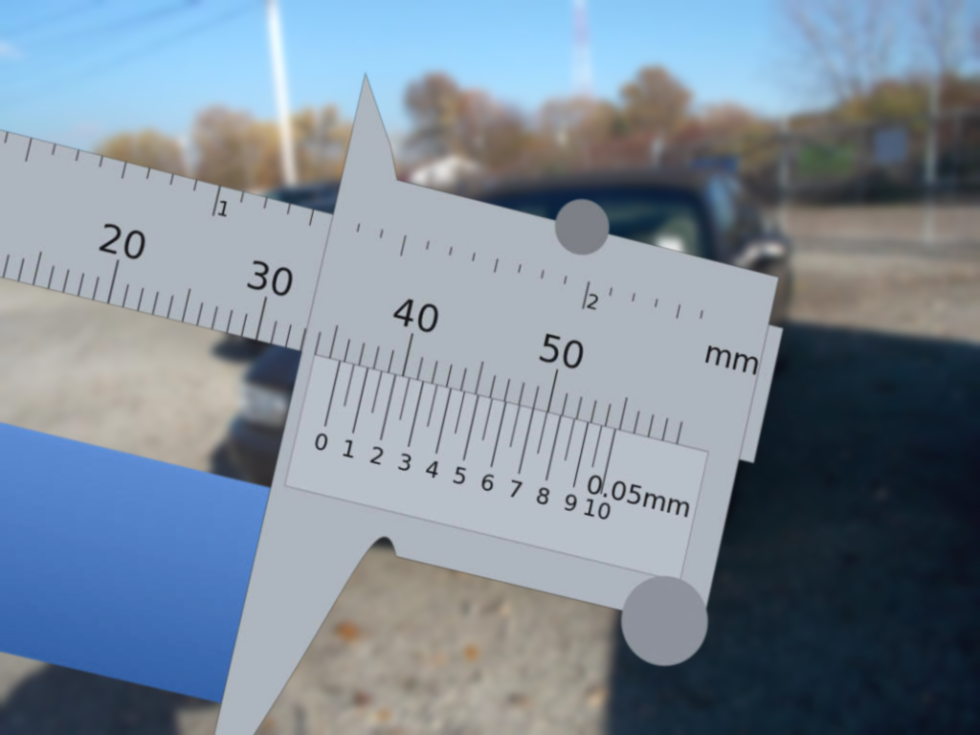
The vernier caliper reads 35.7 mm
